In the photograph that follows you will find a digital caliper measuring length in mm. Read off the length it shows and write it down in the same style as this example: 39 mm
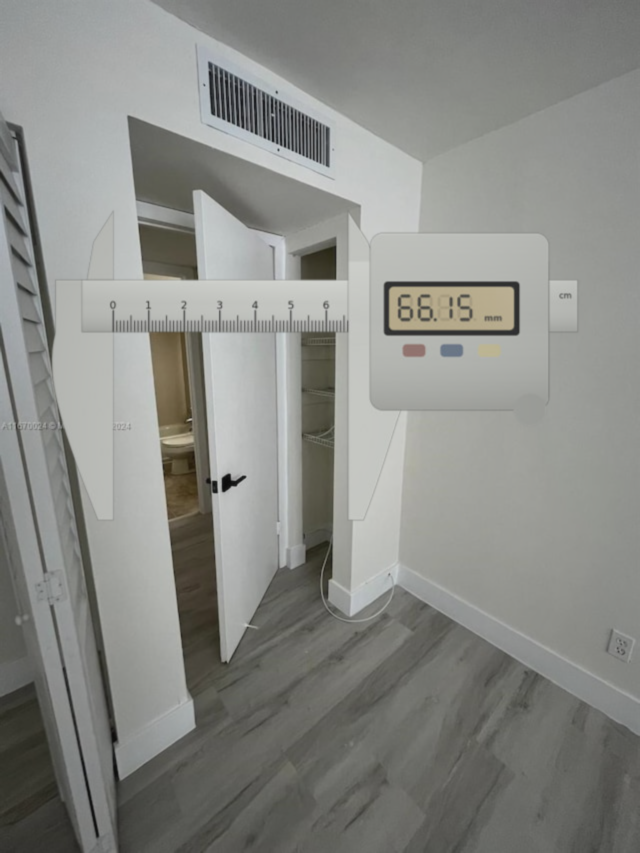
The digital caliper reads 66.15 mm
